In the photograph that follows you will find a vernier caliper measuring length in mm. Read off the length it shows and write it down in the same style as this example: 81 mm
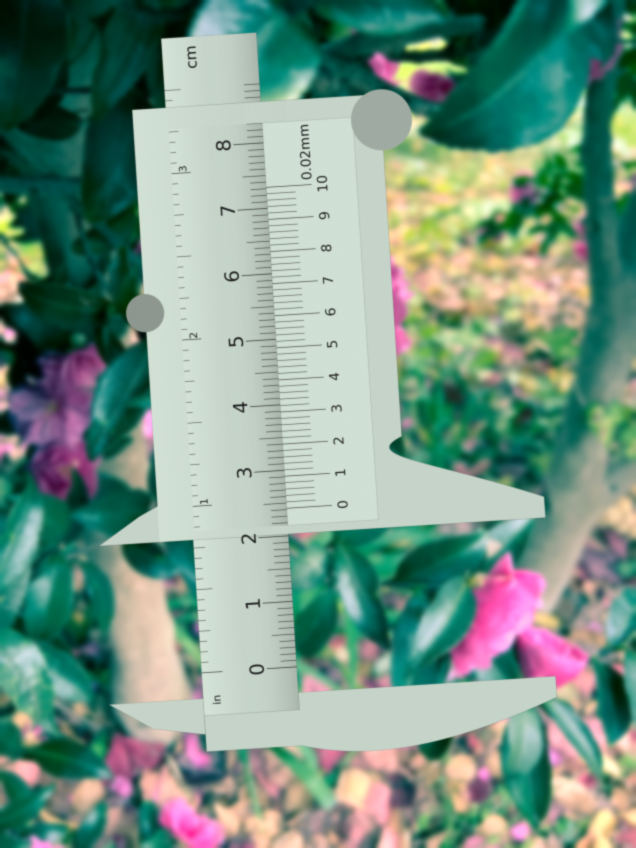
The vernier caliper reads 24.2 mm
